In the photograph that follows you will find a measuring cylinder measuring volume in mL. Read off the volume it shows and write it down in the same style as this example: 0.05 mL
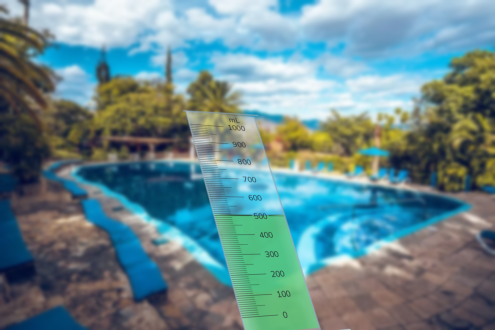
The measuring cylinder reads 500 mL
